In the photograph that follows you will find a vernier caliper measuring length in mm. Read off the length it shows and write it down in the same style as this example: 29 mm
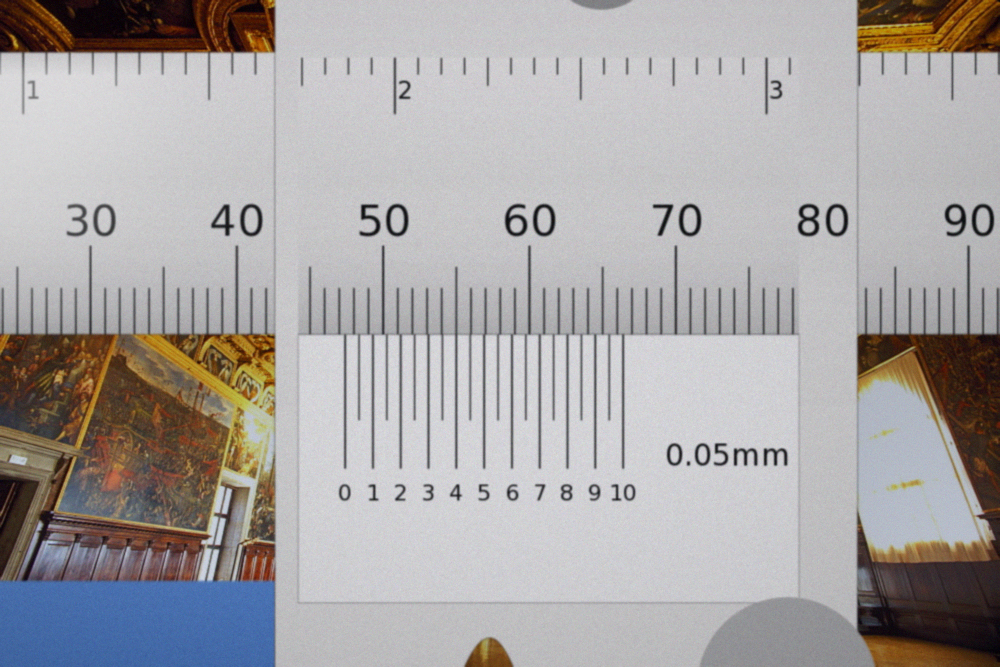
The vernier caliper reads 47.4 mm
